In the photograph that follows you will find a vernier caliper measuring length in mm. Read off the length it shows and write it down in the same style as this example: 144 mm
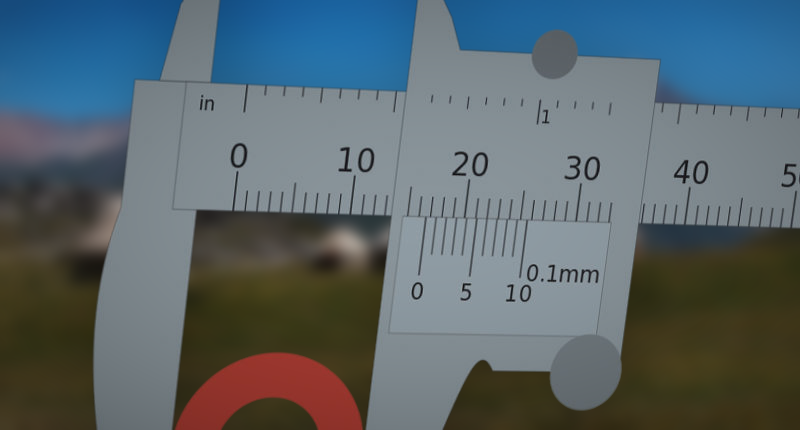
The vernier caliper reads 16.6 mm
